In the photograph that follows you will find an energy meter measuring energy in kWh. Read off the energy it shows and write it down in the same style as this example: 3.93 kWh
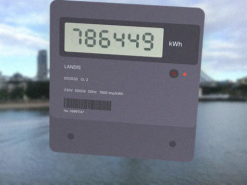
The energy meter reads 786449 kWh
